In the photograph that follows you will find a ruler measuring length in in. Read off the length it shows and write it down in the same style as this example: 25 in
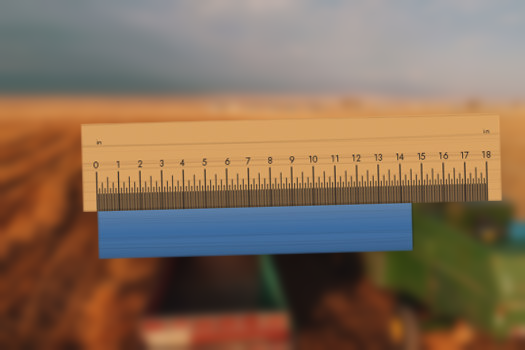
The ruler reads 14.5 in
